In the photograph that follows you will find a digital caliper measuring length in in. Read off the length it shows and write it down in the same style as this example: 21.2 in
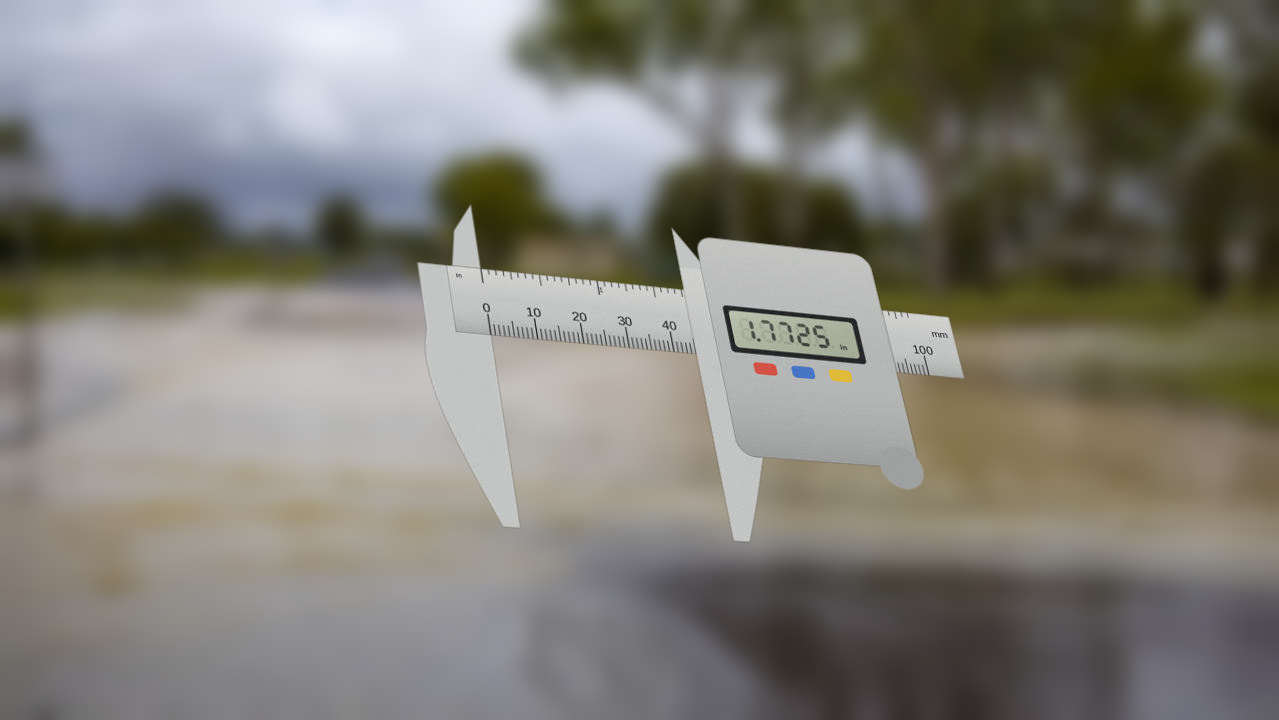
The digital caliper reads 1.7725 in
